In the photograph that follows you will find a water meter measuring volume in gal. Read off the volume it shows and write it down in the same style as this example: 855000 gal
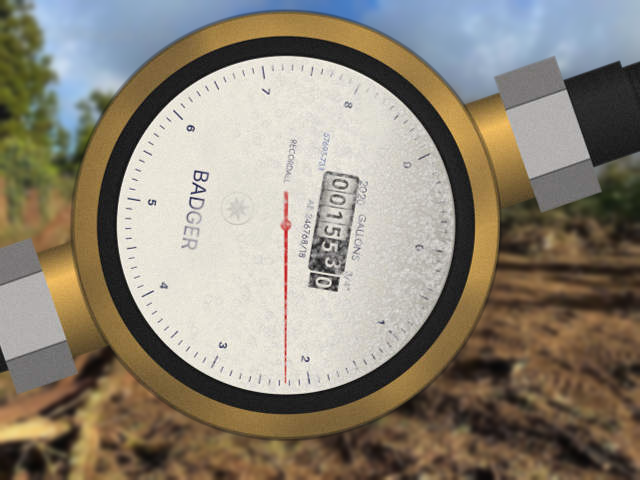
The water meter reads 15532.2 gal
